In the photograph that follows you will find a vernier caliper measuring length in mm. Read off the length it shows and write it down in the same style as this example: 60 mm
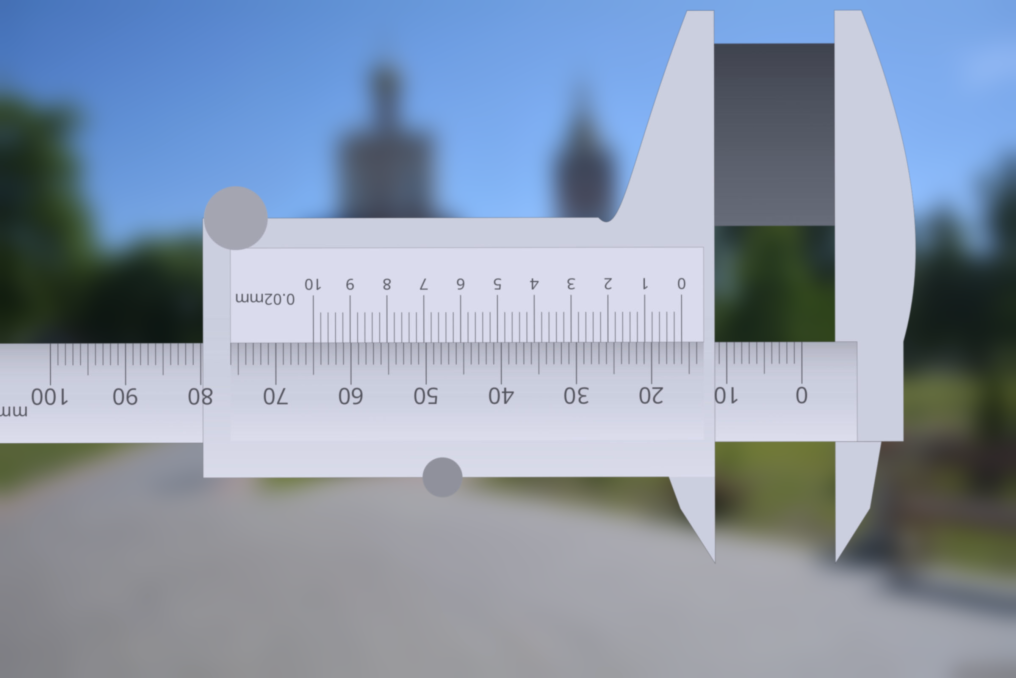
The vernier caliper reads 16.0 mm
